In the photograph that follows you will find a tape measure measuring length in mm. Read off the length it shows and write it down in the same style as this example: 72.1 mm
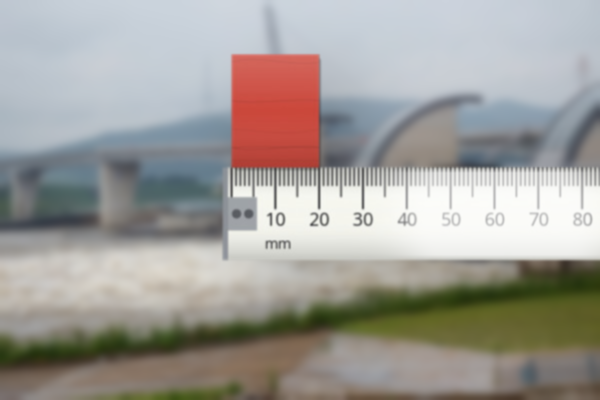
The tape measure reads 20 mm
